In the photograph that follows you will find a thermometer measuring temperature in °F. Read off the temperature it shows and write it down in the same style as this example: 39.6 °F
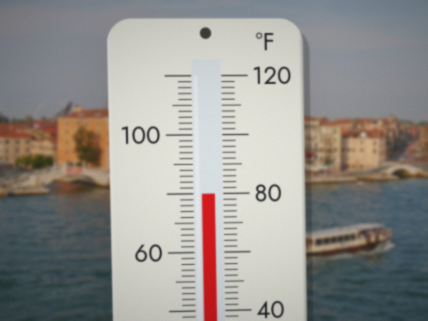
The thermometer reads 80 °F
